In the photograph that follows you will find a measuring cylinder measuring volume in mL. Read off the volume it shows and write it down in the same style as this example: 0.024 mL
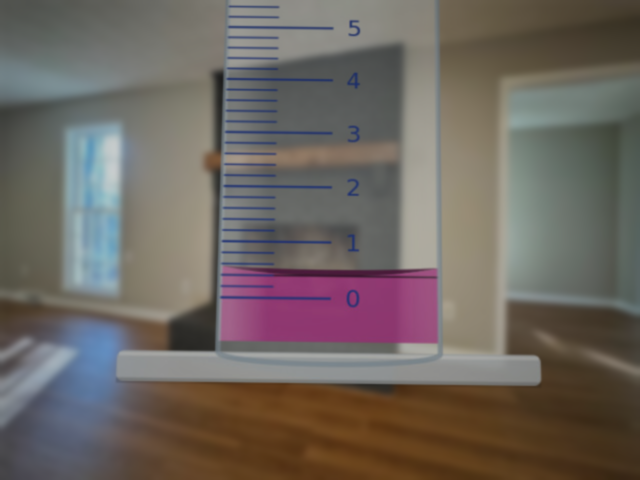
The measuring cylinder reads 0.4 mL
